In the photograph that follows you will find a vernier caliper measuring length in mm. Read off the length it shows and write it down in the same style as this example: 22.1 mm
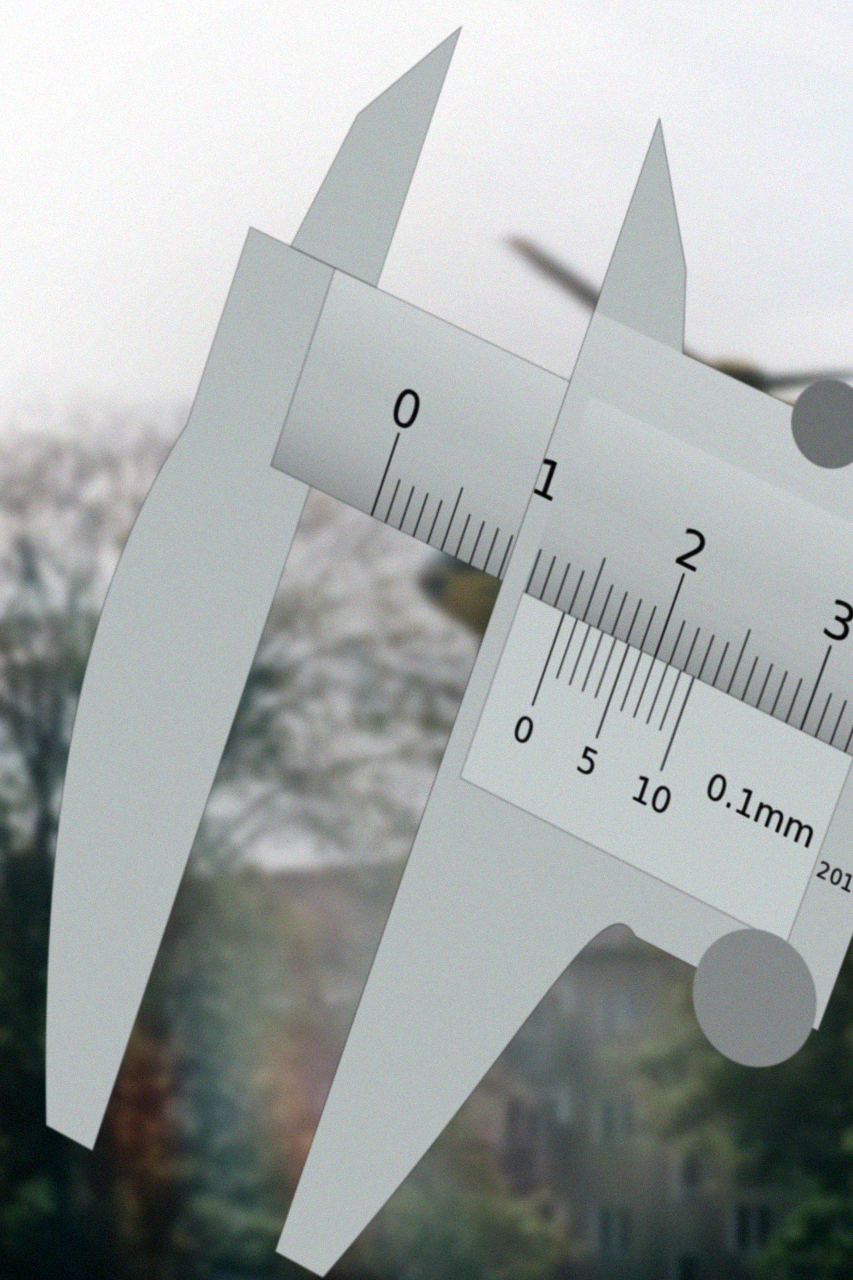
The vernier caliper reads 13.7 mm
